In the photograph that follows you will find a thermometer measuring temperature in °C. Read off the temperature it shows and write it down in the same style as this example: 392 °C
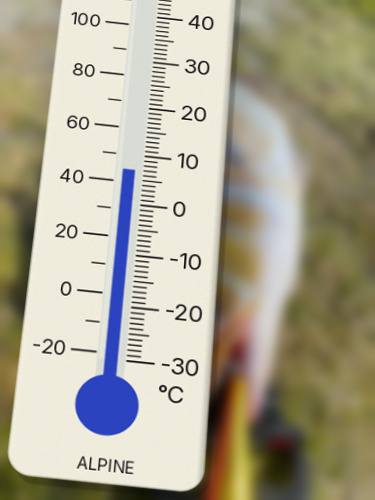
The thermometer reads 7 °C
